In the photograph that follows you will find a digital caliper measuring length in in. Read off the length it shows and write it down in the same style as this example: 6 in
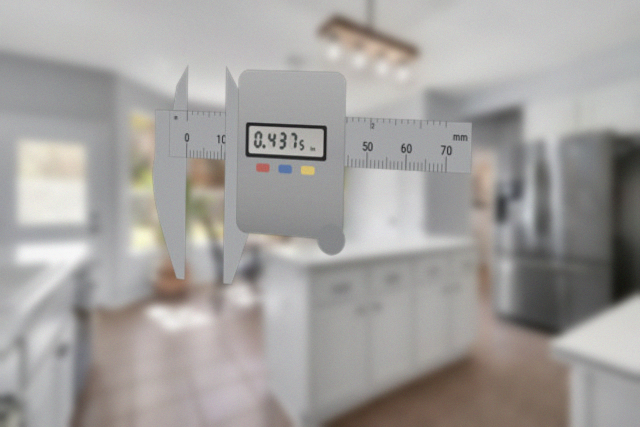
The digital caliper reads 0.4375 in
